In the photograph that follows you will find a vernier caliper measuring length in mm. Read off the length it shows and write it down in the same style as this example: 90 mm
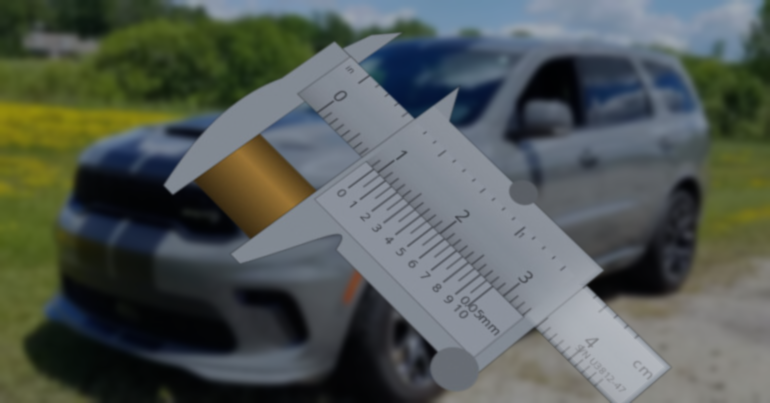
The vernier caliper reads 9.4 mm
